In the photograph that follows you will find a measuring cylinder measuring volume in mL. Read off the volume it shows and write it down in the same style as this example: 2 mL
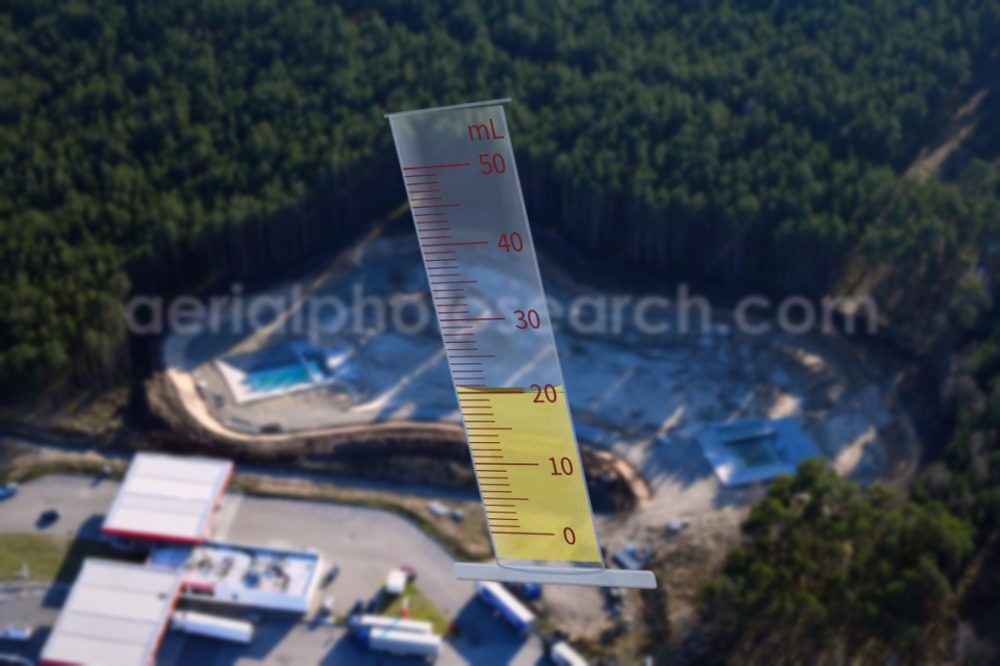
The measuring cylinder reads 20 mL
